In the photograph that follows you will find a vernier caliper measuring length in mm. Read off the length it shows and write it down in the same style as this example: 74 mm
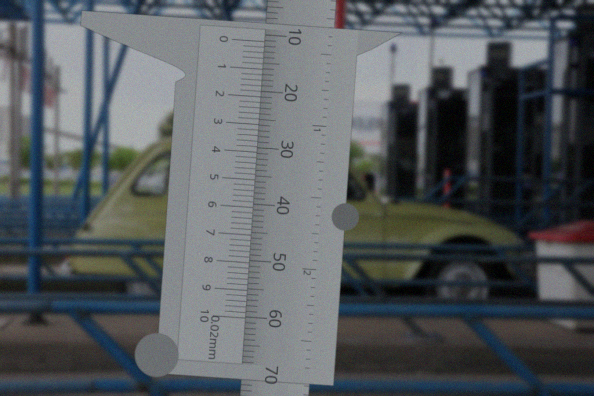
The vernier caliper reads 11.2 mm
